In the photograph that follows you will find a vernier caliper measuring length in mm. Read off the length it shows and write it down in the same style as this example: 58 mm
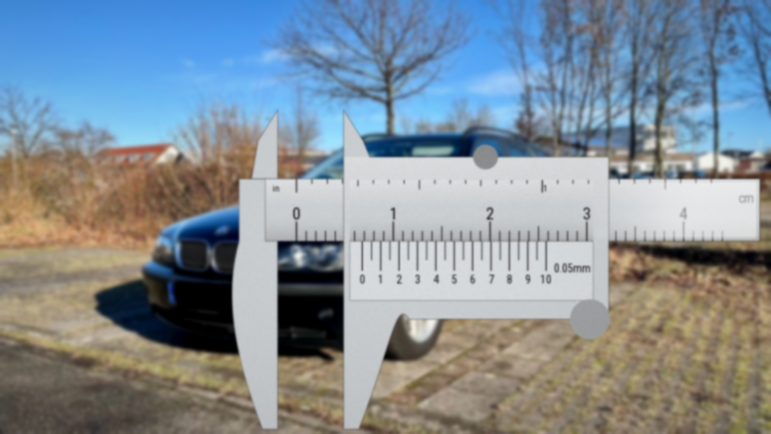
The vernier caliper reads 6.8 mm
